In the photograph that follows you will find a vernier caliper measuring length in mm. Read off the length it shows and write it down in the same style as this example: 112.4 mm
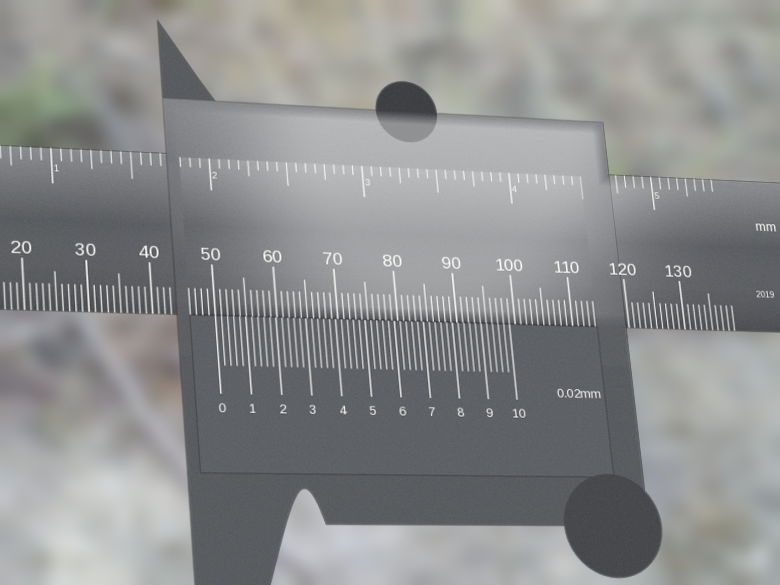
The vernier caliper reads 50.0 mm
